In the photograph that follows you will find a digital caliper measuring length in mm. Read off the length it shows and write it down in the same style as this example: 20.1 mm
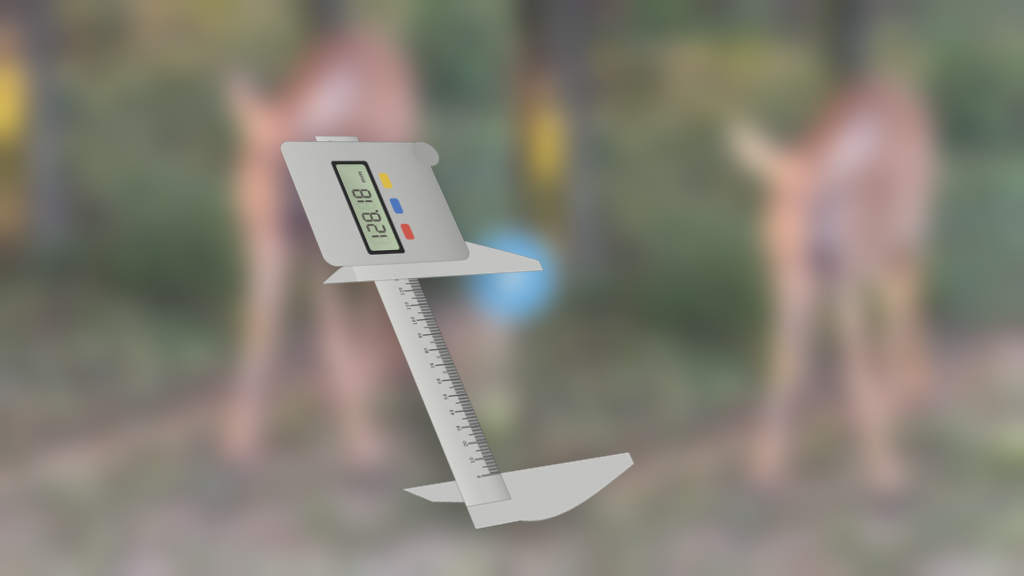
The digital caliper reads 128.18 mm
